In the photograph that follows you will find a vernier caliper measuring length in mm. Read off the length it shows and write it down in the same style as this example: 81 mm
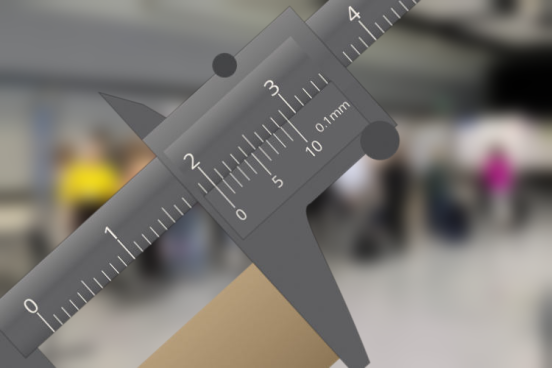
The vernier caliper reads 20.0 mm
